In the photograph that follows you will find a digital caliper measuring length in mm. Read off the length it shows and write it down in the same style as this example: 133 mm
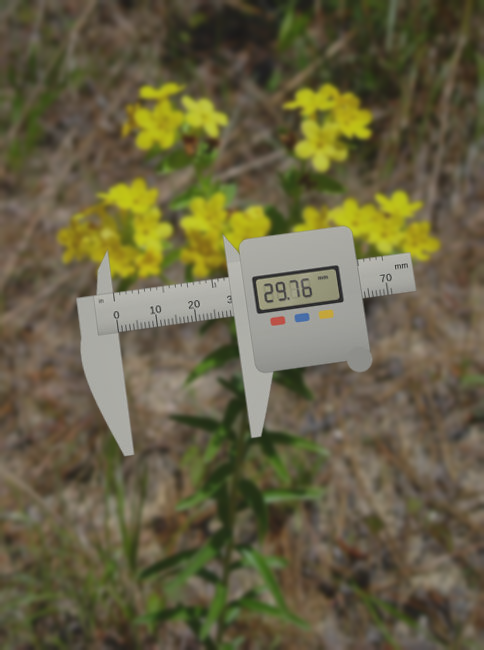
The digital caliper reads 29.76 mm
